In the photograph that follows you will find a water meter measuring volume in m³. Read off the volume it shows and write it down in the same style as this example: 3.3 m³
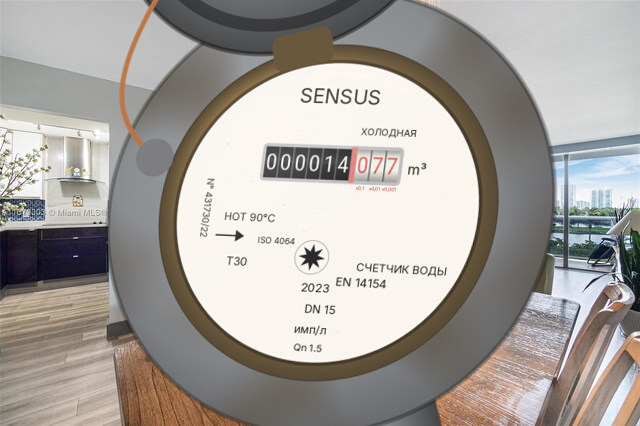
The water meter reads 14.077 m³
